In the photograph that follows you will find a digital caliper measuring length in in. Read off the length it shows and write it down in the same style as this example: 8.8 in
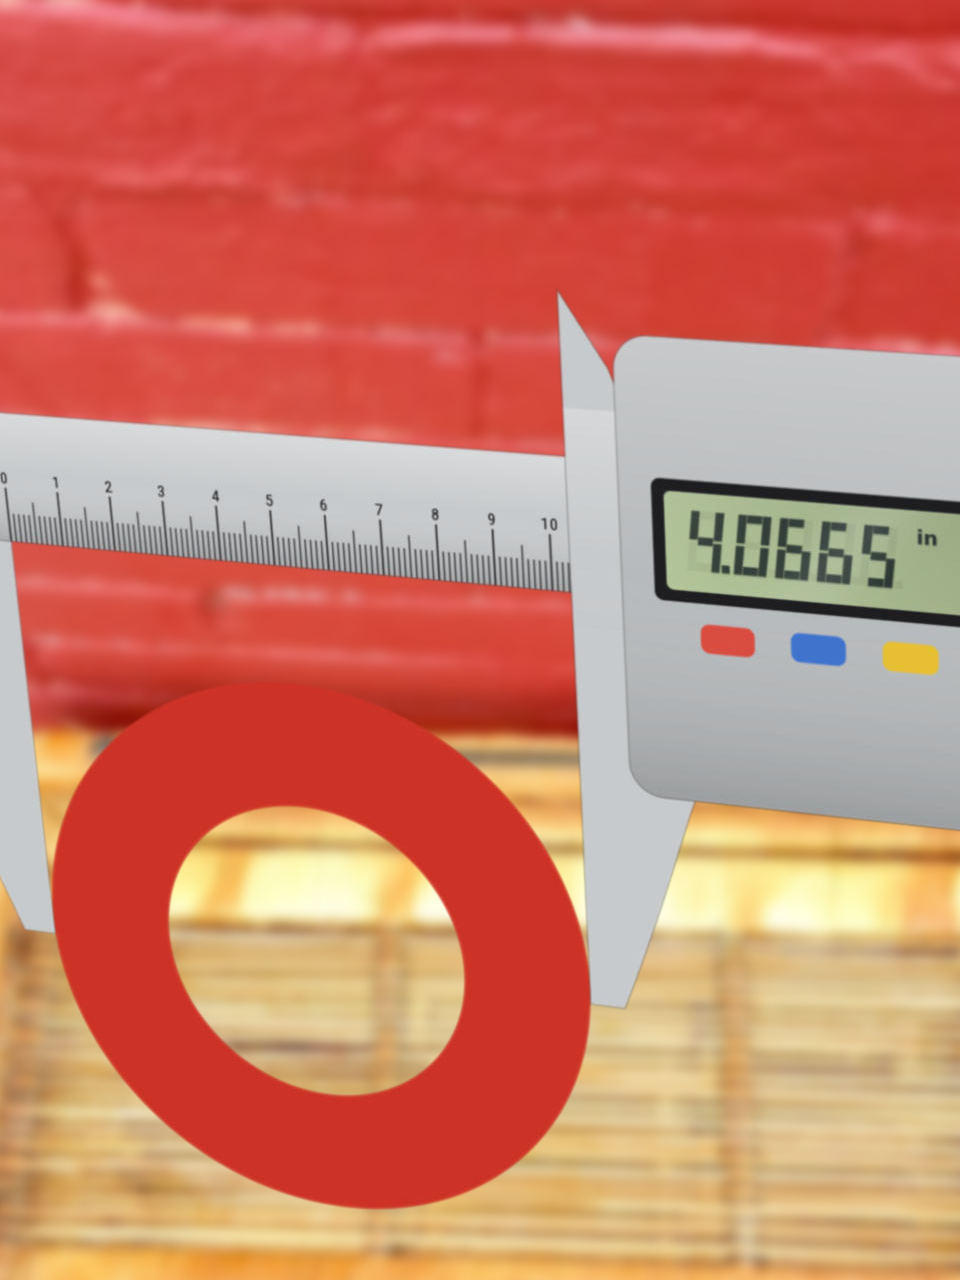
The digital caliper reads 4.0665 in
